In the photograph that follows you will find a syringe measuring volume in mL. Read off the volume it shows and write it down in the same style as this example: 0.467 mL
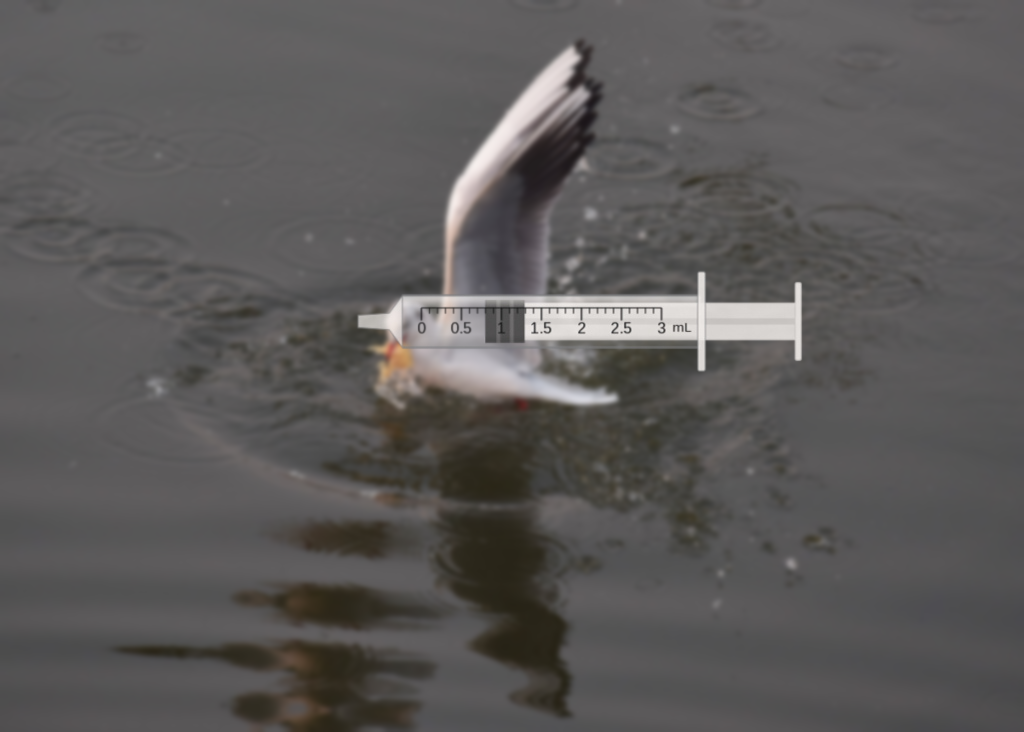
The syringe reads 0.8 mL
